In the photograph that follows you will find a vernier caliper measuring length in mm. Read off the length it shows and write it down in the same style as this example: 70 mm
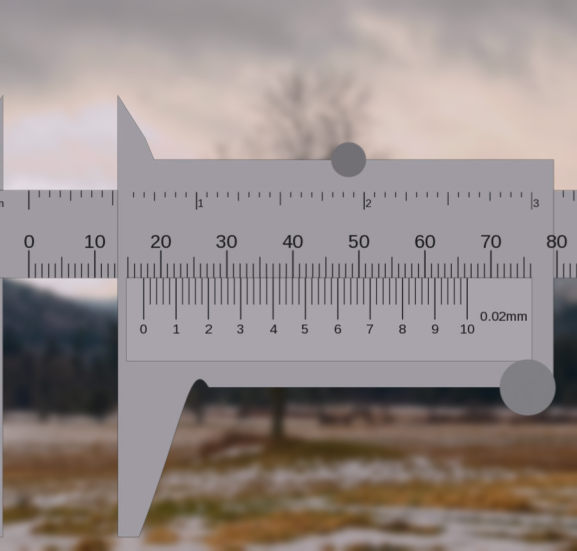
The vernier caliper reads 17.4 mm
